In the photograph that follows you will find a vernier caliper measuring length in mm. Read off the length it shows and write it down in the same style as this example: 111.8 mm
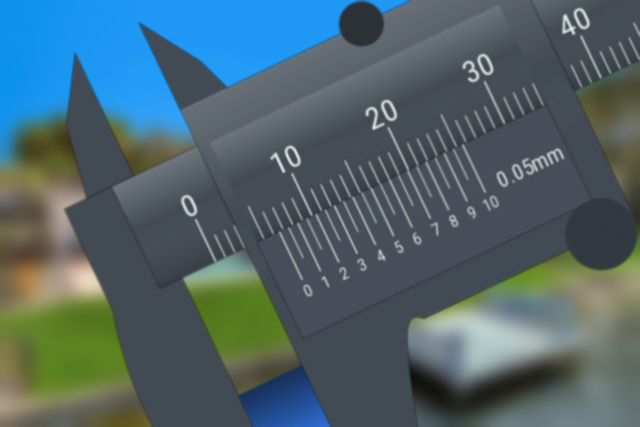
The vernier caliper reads 6.6 mm
